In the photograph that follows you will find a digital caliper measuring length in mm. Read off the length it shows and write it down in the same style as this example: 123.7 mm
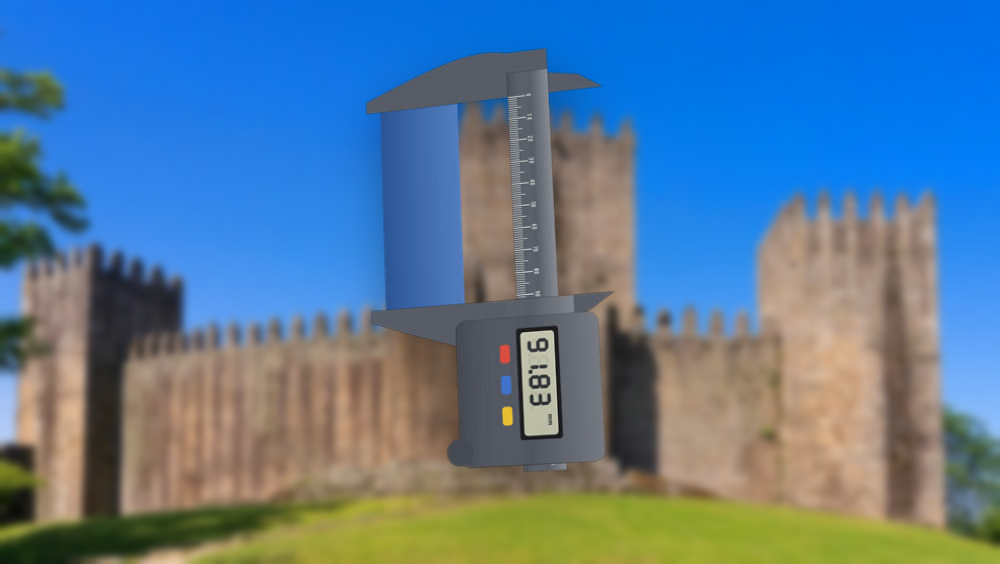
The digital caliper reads 91.83 mm
